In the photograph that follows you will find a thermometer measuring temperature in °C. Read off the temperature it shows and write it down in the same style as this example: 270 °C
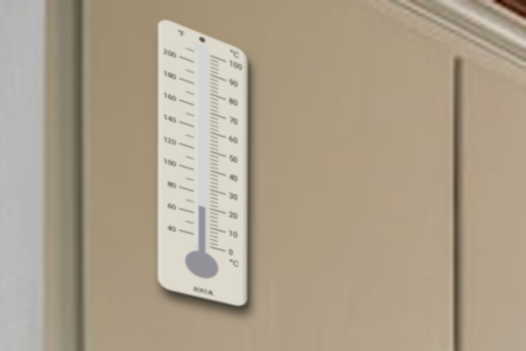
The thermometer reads 20 °C
